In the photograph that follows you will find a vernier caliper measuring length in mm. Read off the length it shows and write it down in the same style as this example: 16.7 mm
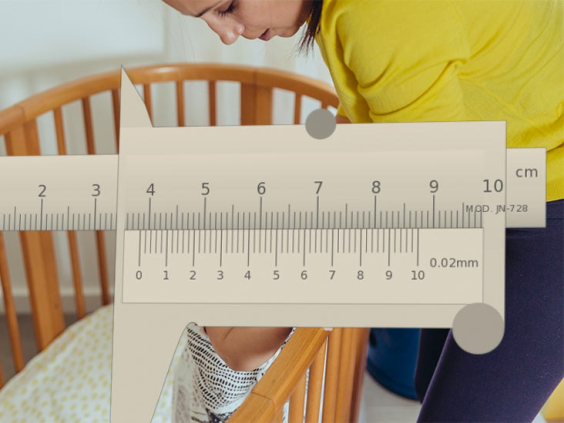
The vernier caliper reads 38.4 mm
